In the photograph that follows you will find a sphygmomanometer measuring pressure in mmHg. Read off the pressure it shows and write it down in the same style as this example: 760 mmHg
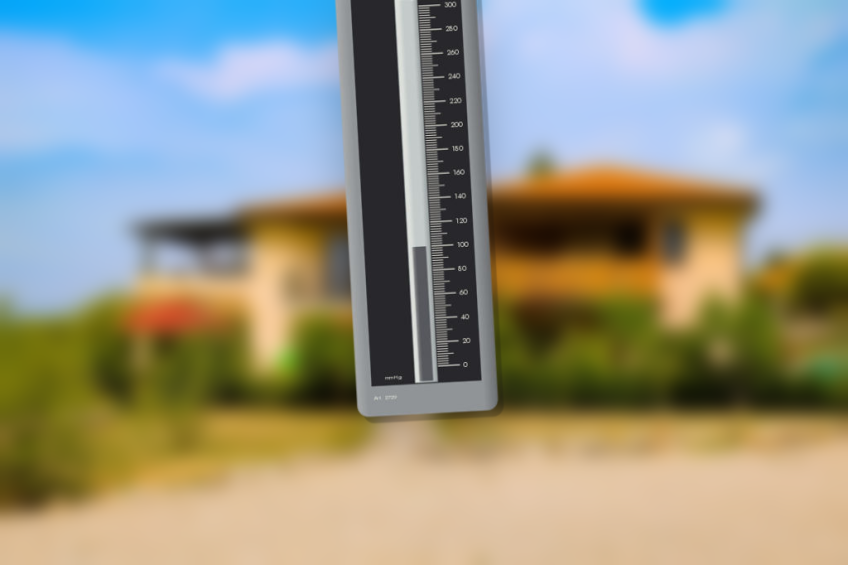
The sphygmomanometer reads 100 mmHg
